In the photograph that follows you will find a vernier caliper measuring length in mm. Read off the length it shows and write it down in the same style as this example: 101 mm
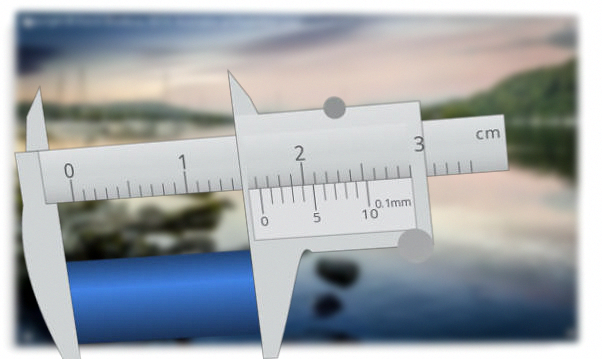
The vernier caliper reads 16.3 mm
